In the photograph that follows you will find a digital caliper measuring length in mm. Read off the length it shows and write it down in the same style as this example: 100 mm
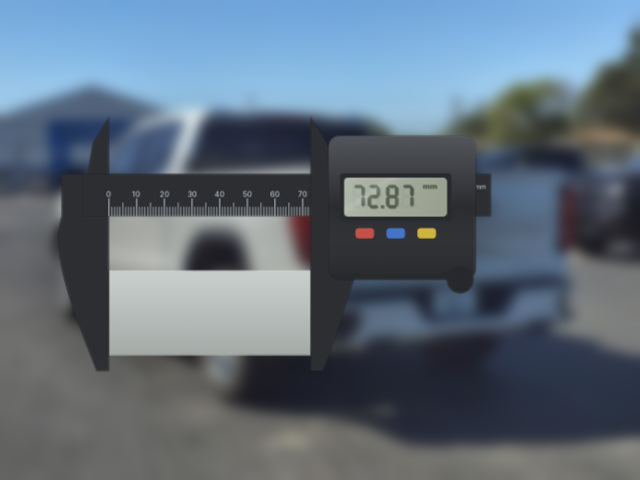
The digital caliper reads 72.87 mm
